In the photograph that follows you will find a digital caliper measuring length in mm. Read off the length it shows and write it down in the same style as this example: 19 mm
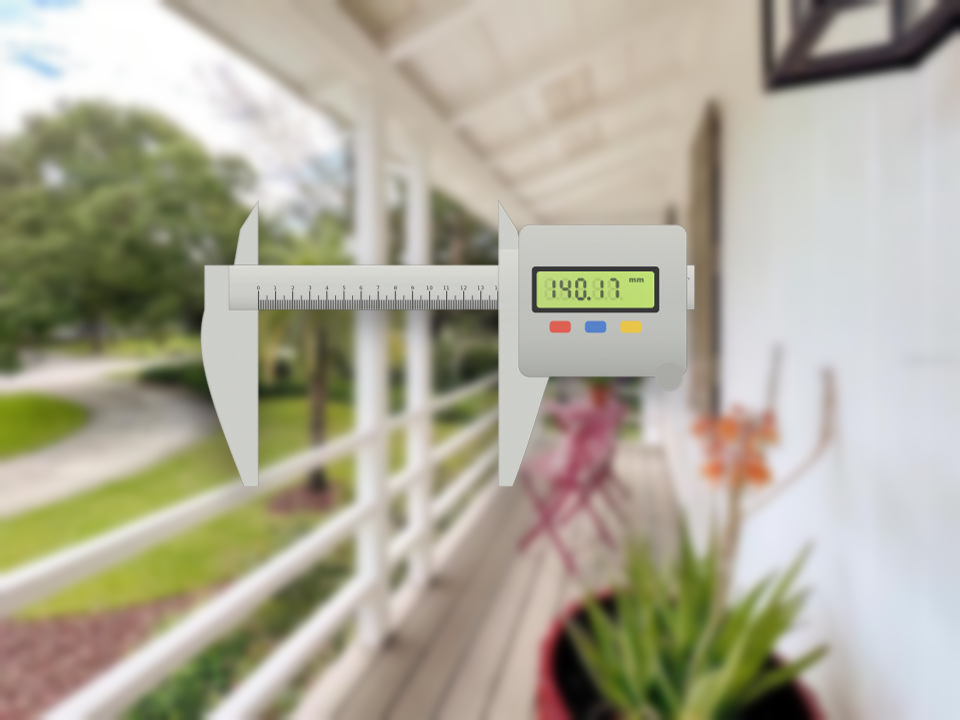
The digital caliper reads 140.17 mm
